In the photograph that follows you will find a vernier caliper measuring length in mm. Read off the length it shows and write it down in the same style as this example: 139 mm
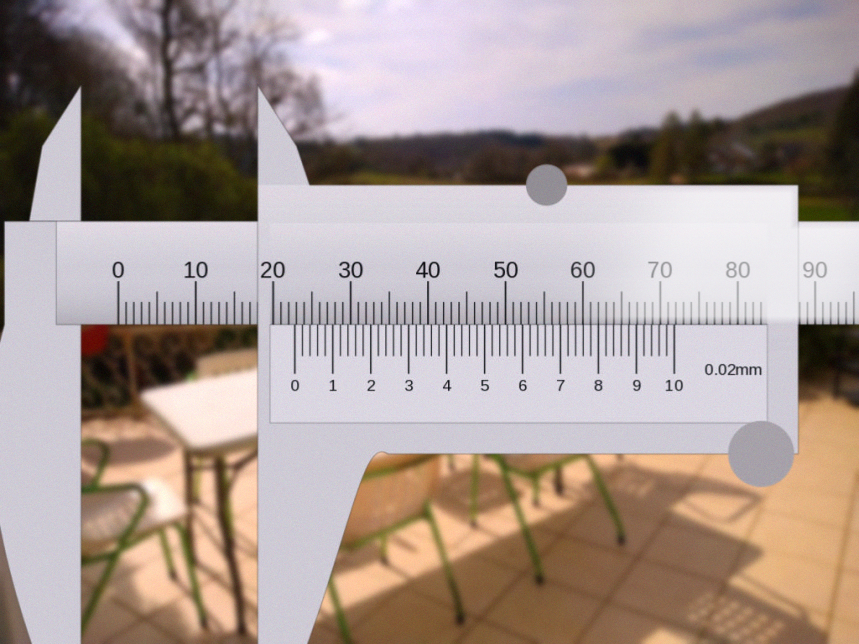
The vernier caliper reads 22.8 mm
